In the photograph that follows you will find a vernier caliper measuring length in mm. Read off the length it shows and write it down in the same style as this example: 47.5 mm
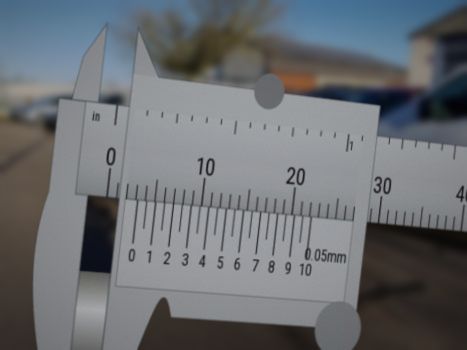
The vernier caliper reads 3.2 mm
